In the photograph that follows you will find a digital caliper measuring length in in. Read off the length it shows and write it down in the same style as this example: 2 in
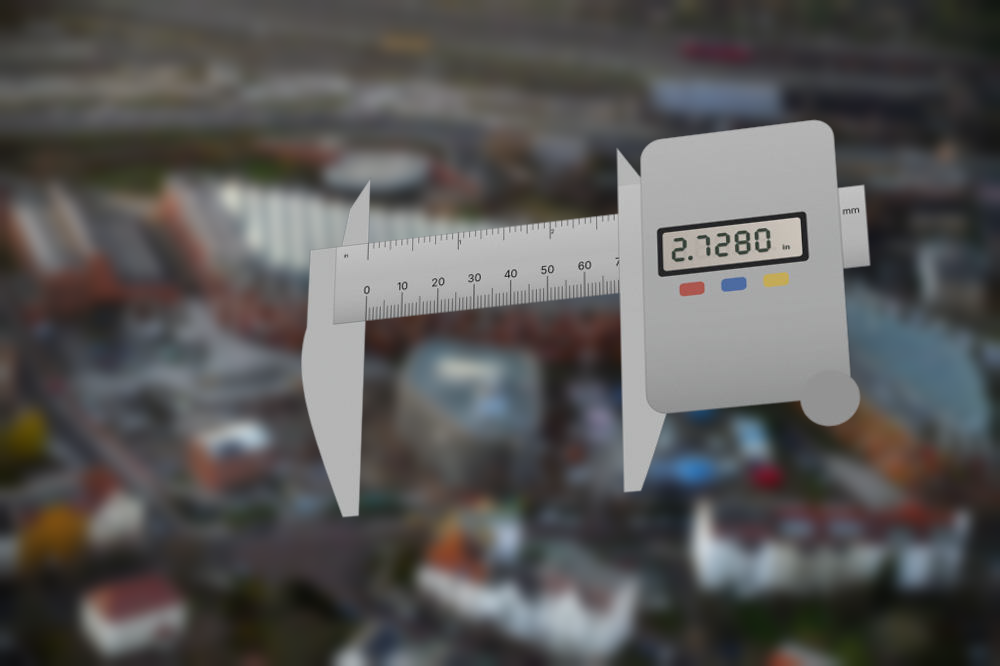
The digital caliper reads 2.7280 in
